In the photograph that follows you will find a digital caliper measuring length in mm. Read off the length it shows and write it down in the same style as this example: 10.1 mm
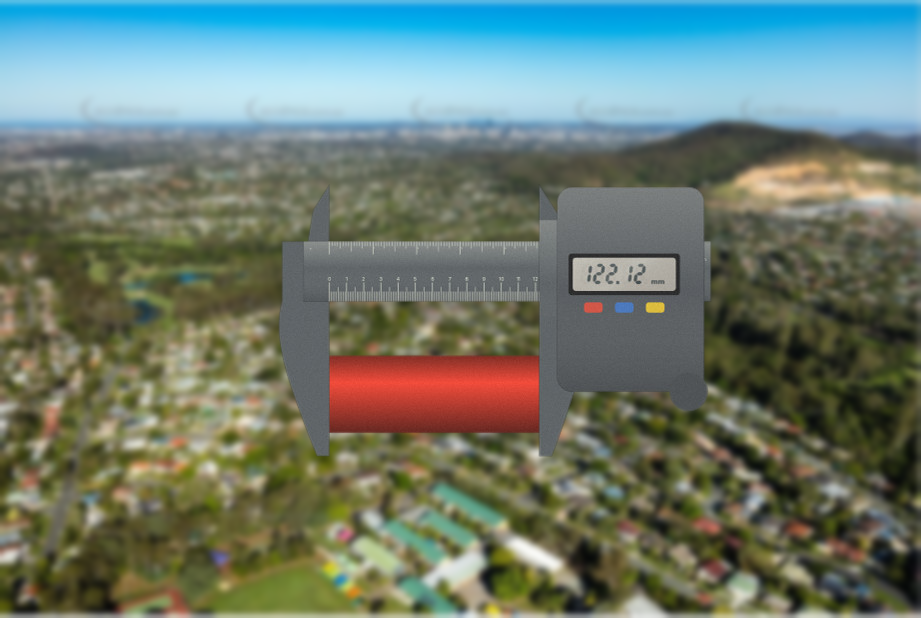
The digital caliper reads 122.12 mm
